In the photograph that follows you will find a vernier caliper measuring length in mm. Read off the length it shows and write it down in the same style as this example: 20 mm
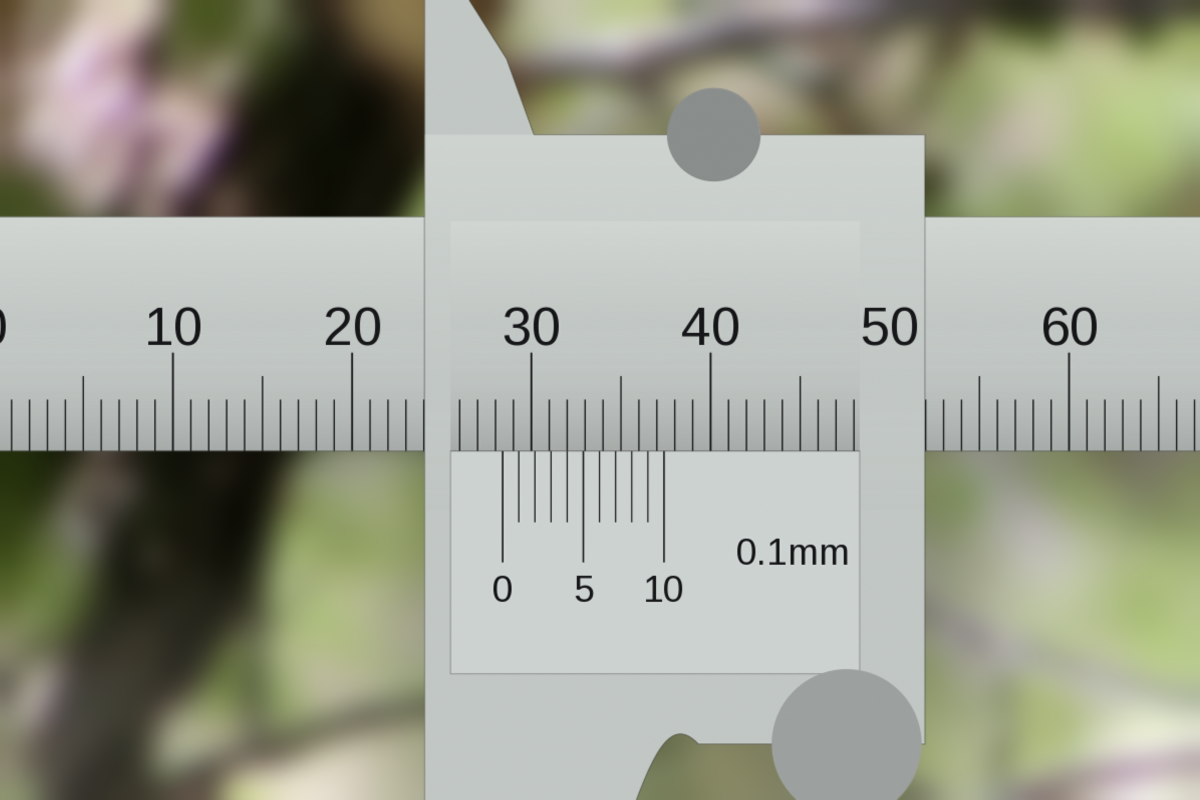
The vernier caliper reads 28.4 mm
